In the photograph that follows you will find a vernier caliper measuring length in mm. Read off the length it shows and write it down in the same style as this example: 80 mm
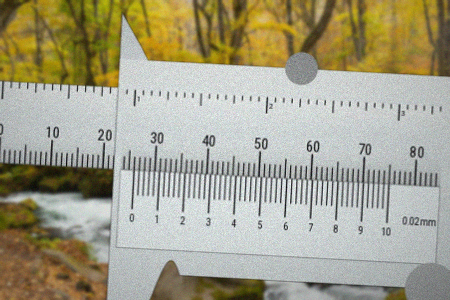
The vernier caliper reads 26.0 mm
